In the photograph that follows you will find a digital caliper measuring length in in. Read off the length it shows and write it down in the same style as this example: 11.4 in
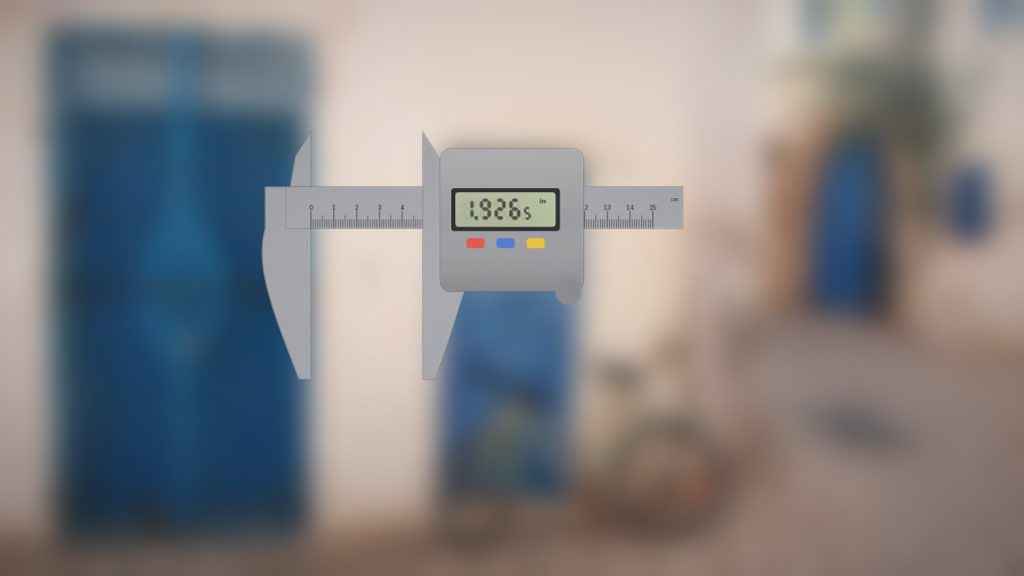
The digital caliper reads 1.9265 in
